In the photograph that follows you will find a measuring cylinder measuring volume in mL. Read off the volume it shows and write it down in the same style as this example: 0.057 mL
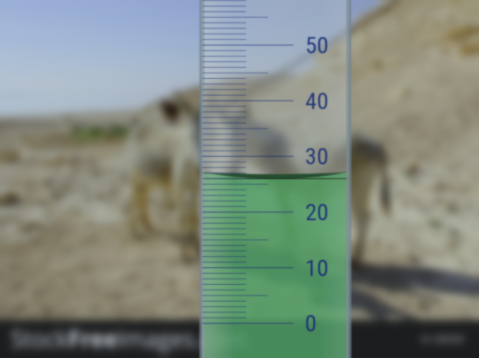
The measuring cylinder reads 26 mL
